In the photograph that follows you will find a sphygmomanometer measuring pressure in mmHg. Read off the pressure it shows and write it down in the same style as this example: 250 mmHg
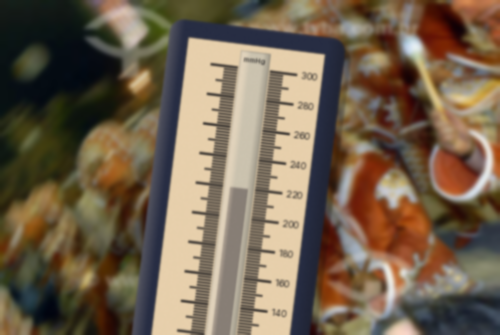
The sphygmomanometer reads 220 mmHg
